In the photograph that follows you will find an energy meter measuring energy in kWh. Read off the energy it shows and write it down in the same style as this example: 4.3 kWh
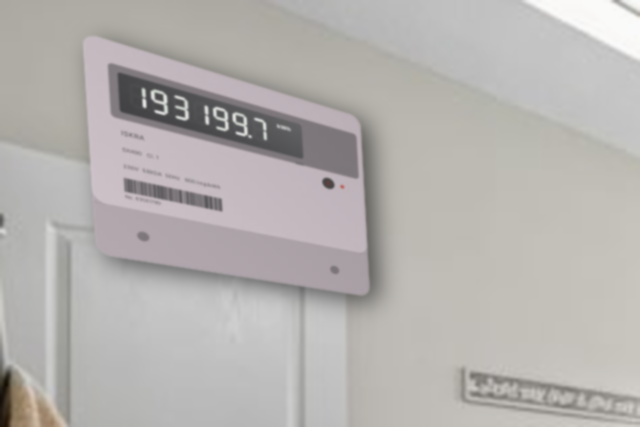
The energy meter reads 193199.7 kWh
